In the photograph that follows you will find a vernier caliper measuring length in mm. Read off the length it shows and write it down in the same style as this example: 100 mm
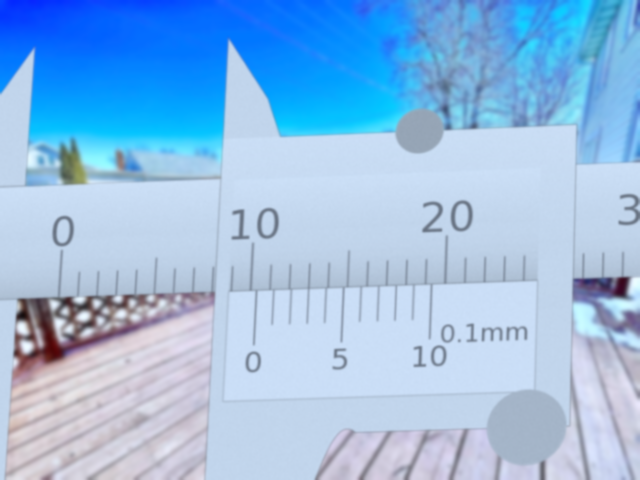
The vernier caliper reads 10.3 mm
